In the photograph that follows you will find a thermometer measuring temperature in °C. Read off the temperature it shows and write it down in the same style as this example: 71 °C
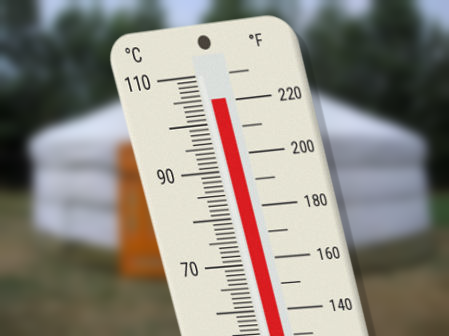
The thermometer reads 105 °C
